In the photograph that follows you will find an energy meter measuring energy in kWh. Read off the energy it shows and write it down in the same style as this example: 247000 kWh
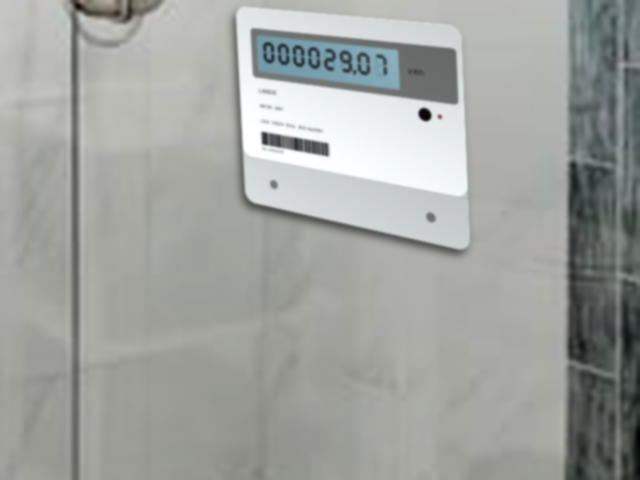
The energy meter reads 29.07 kWh
